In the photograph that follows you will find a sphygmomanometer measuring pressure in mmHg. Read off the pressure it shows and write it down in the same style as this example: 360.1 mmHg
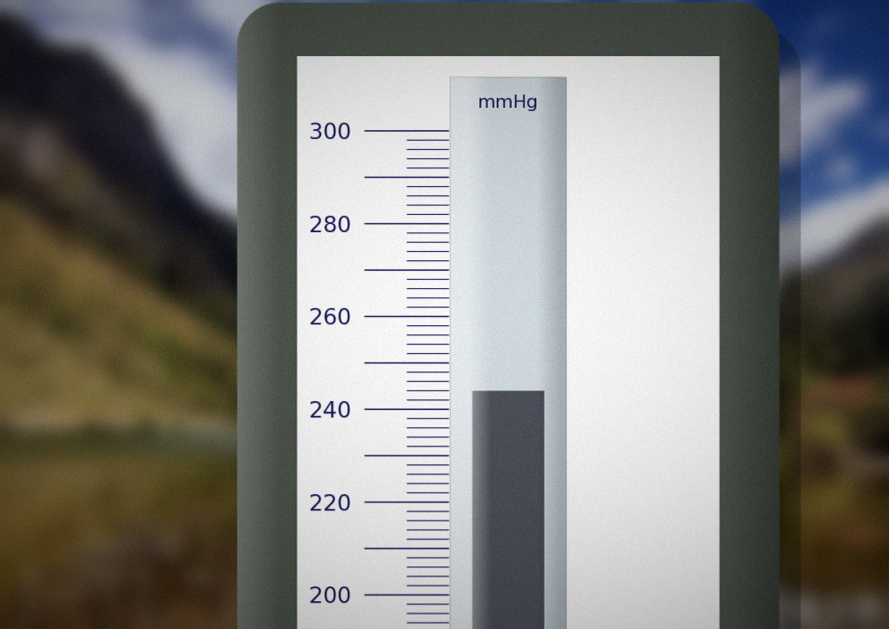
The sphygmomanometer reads 244 mmHg
